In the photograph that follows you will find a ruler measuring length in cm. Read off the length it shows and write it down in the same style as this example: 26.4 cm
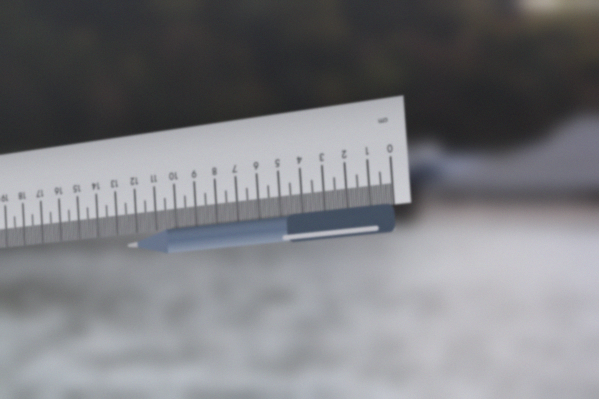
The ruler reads 12.5 cm
